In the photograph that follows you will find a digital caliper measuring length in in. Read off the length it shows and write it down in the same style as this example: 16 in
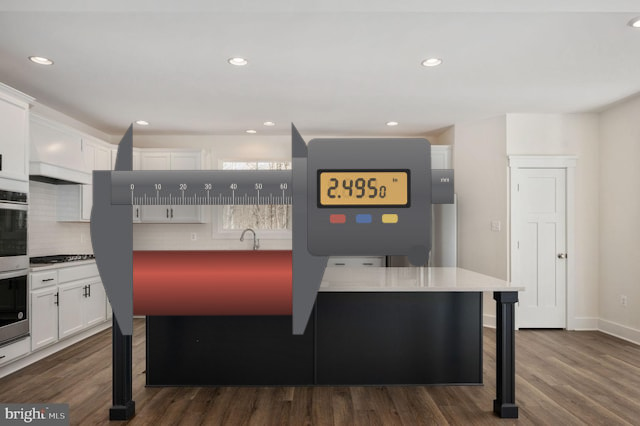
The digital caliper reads 2.4950 in
